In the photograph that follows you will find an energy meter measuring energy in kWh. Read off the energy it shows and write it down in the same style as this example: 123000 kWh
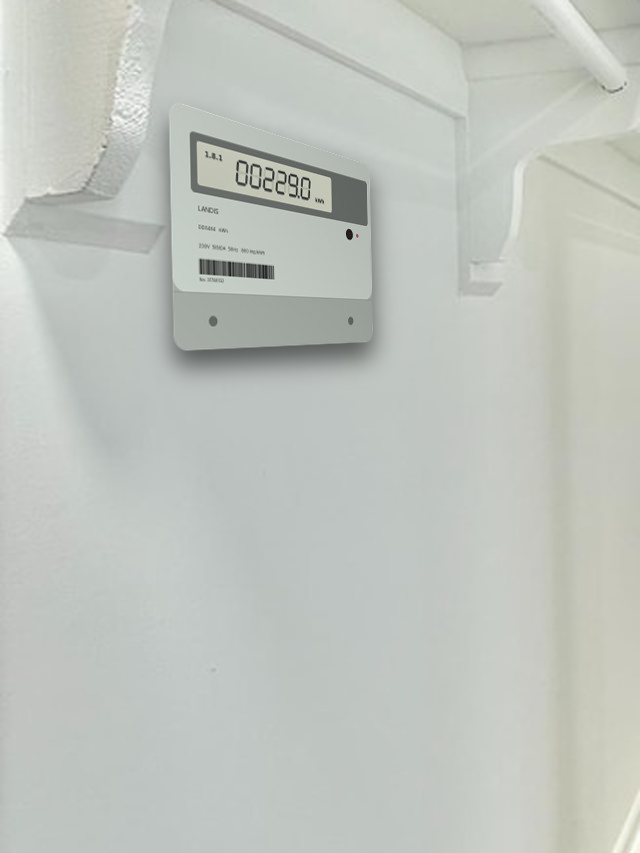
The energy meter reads 229.0 kWh
